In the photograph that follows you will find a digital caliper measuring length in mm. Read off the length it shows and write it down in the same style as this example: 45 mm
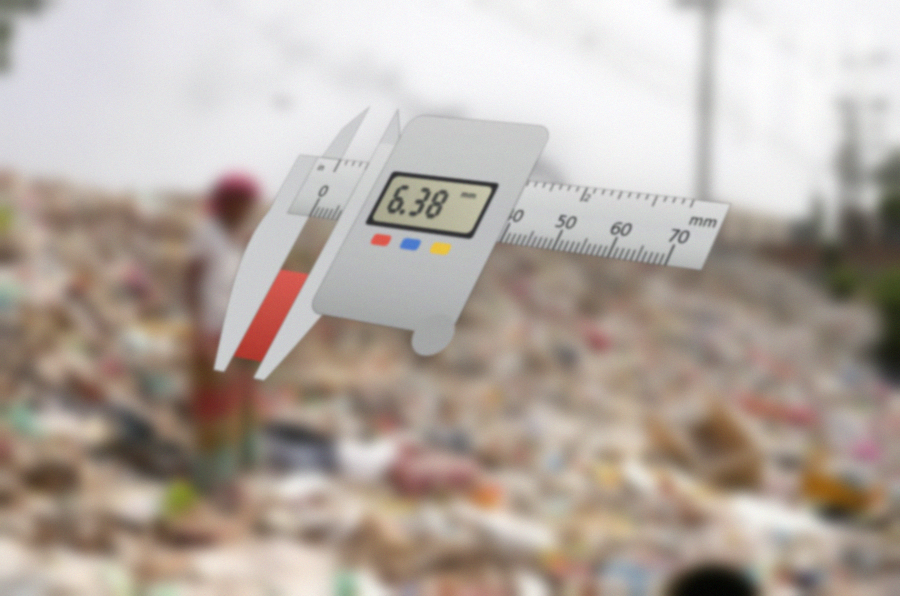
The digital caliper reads 6.38 mm
